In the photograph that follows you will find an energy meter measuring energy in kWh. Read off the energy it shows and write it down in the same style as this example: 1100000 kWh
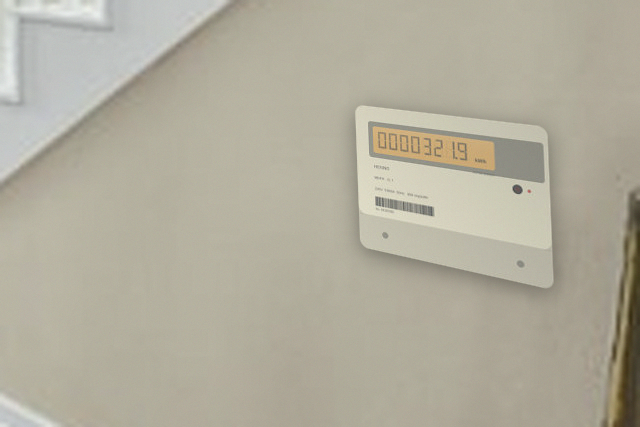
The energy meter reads 321.9 kWh
